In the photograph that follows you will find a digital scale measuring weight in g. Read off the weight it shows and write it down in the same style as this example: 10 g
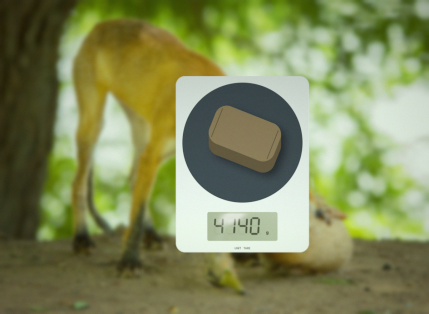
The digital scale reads 4140 g
